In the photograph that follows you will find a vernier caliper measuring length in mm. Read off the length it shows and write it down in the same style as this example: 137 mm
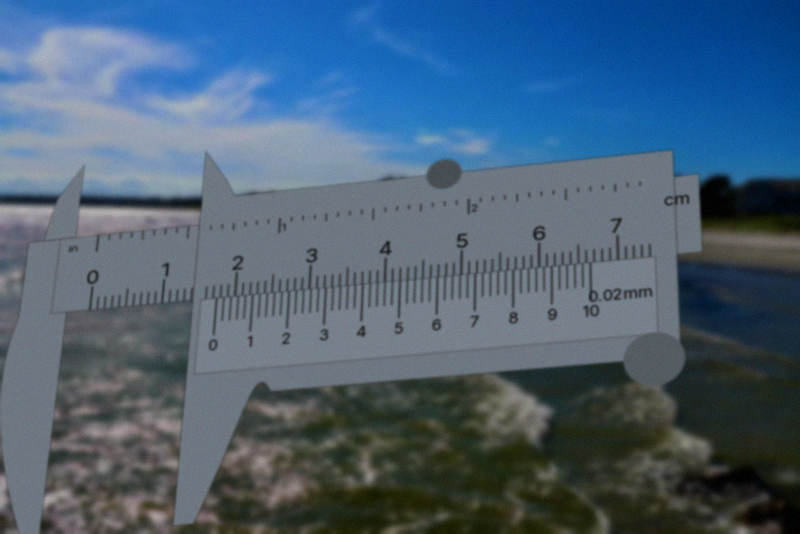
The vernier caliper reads 17.5 mm
